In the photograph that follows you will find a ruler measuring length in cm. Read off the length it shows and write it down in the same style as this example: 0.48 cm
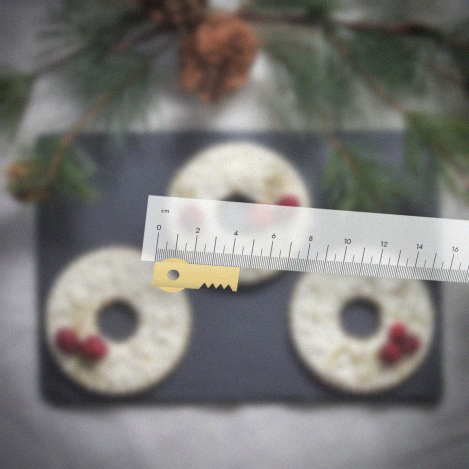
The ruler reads 4.5 cm
